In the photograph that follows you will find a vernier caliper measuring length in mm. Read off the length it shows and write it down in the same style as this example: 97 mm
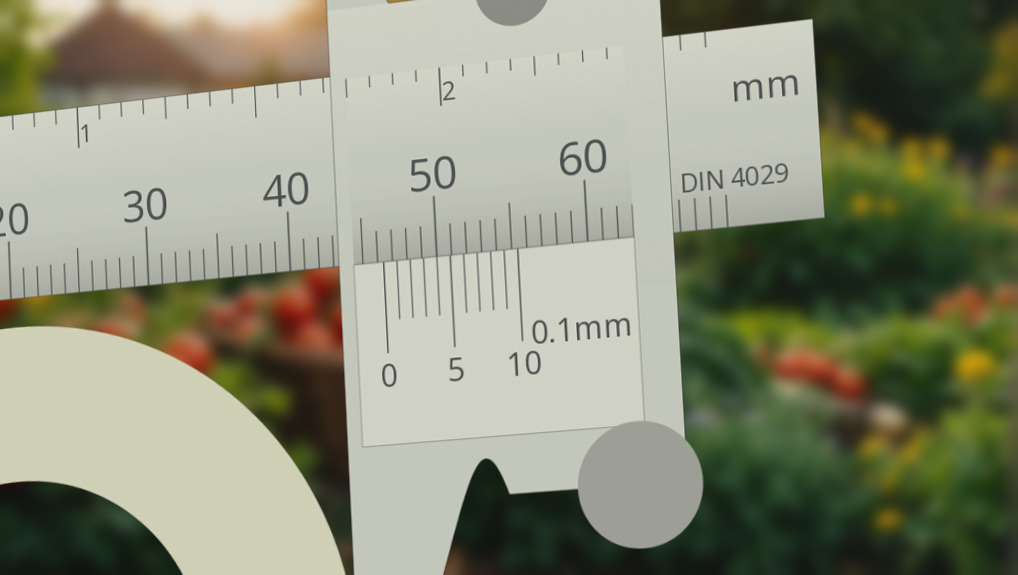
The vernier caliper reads 46.4 mm
